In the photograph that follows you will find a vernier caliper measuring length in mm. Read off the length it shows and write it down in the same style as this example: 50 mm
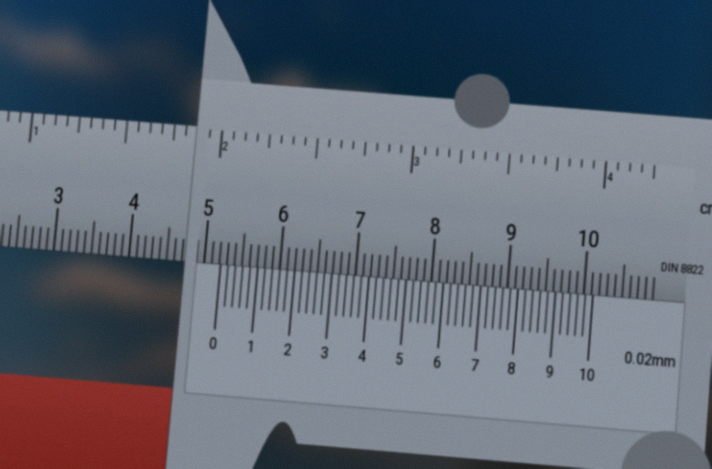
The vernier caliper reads 52.2 mm
